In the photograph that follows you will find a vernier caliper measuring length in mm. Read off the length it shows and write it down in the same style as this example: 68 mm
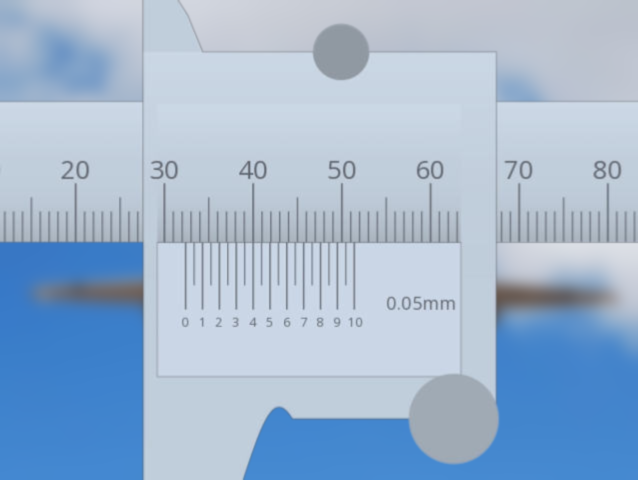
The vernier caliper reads 32.4 mm
